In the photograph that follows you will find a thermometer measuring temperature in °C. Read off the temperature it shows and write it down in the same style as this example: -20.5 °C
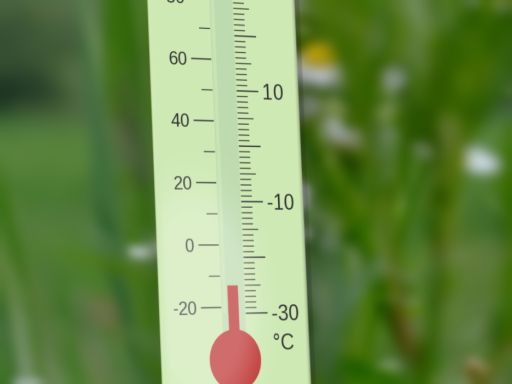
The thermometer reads -25 °C
